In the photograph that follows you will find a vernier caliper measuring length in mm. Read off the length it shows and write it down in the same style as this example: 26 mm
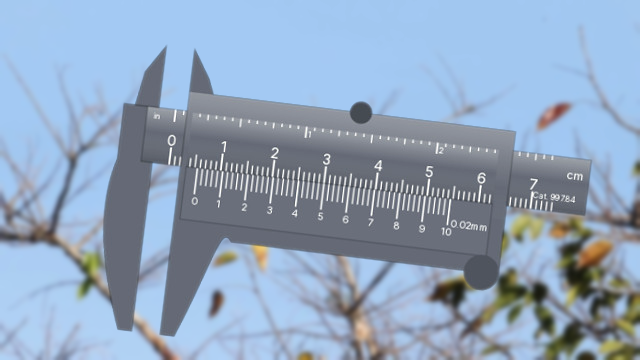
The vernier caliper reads 5.5 mm
